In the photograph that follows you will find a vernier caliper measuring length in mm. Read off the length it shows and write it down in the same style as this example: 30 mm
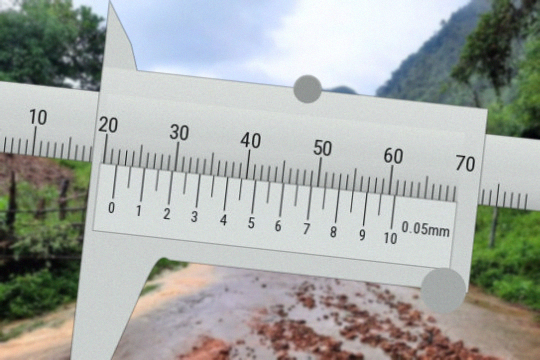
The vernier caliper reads 21.8 mm
